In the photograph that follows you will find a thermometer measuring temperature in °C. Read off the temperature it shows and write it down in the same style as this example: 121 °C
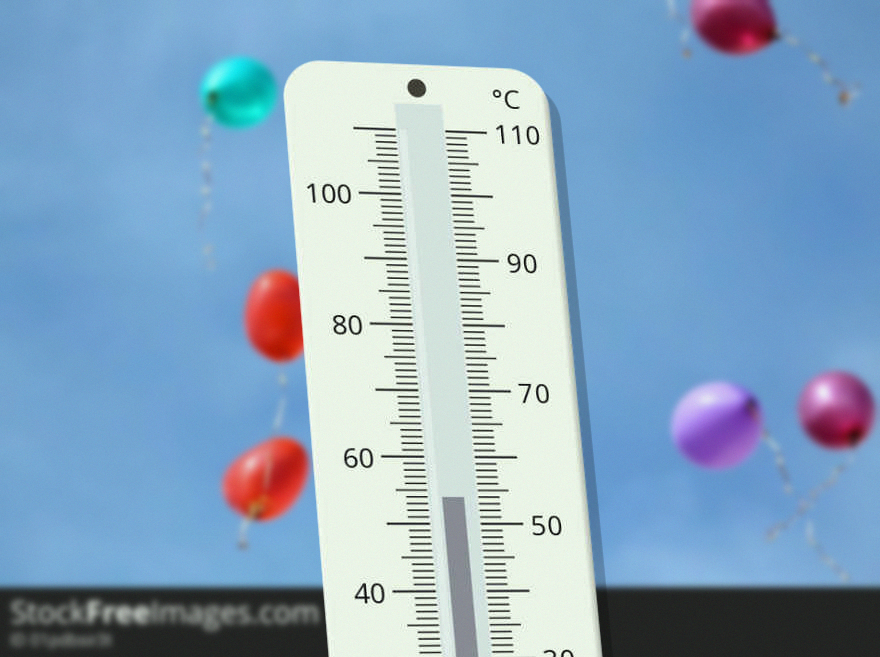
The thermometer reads 54 °C
